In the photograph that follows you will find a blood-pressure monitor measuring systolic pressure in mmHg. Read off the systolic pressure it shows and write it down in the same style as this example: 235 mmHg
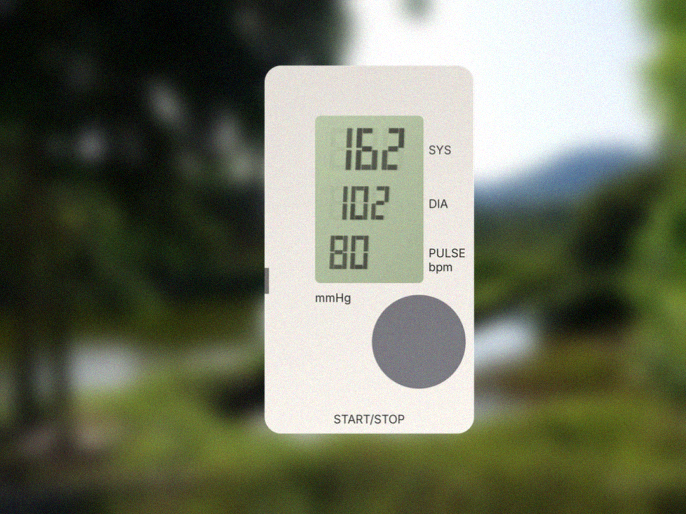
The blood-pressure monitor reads 162 mmHg
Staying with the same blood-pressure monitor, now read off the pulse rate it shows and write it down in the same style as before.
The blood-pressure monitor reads 80 bpm
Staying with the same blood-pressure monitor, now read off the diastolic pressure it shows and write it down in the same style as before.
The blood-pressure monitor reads 102 mmHg
